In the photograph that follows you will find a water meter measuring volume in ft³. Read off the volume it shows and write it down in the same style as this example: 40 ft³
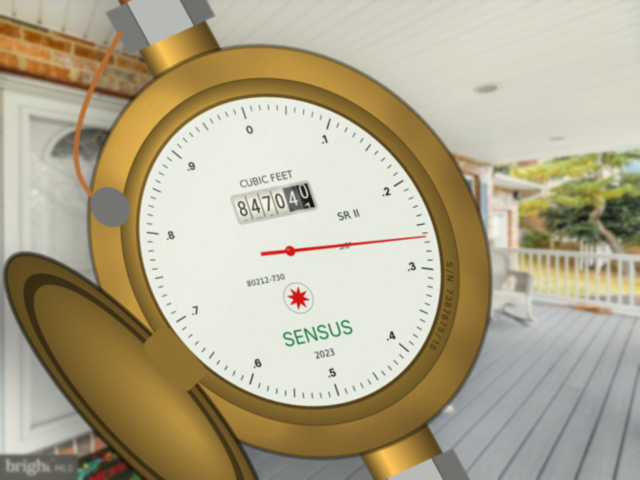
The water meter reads 847040.26 ft³
